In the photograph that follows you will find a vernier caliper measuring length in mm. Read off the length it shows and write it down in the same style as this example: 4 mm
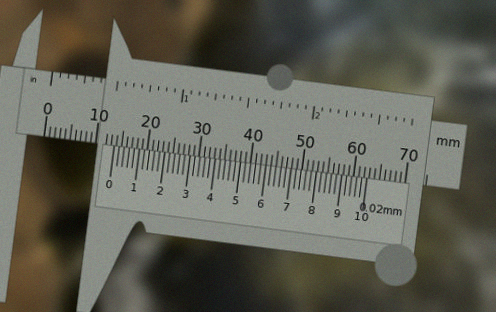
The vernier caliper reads 13.6 mm
